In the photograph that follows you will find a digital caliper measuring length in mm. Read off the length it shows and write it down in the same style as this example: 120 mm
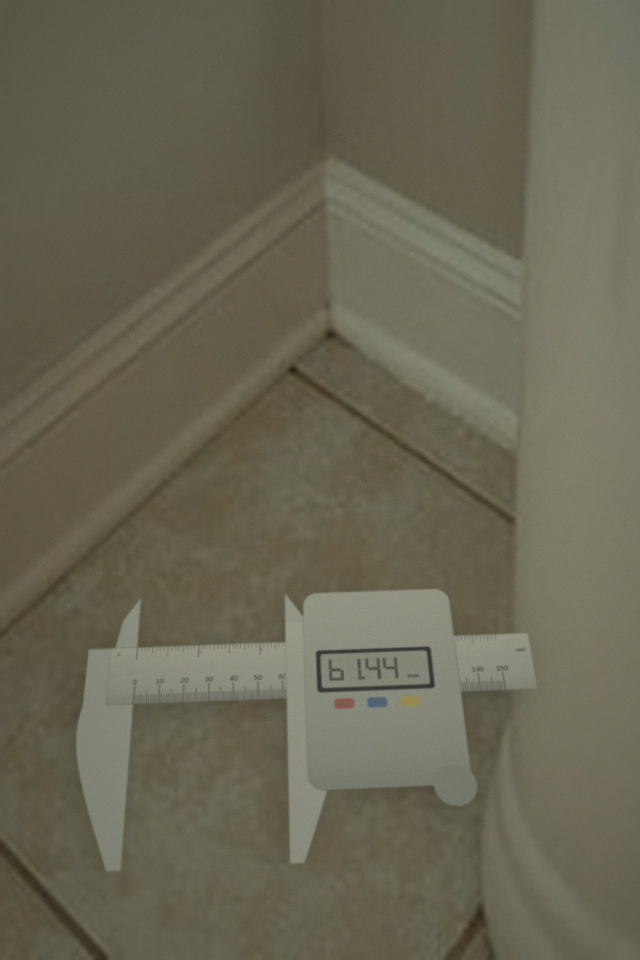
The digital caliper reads 61.44 mm
